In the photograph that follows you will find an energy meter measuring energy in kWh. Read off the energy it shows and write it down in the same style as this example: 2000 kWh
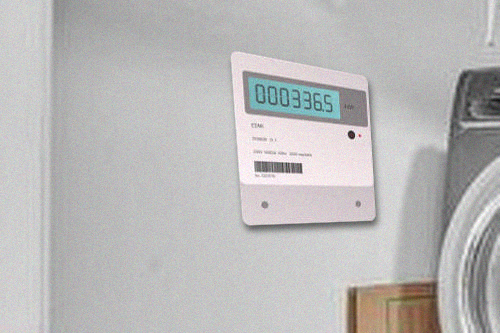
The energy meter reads 336.5 kWh
